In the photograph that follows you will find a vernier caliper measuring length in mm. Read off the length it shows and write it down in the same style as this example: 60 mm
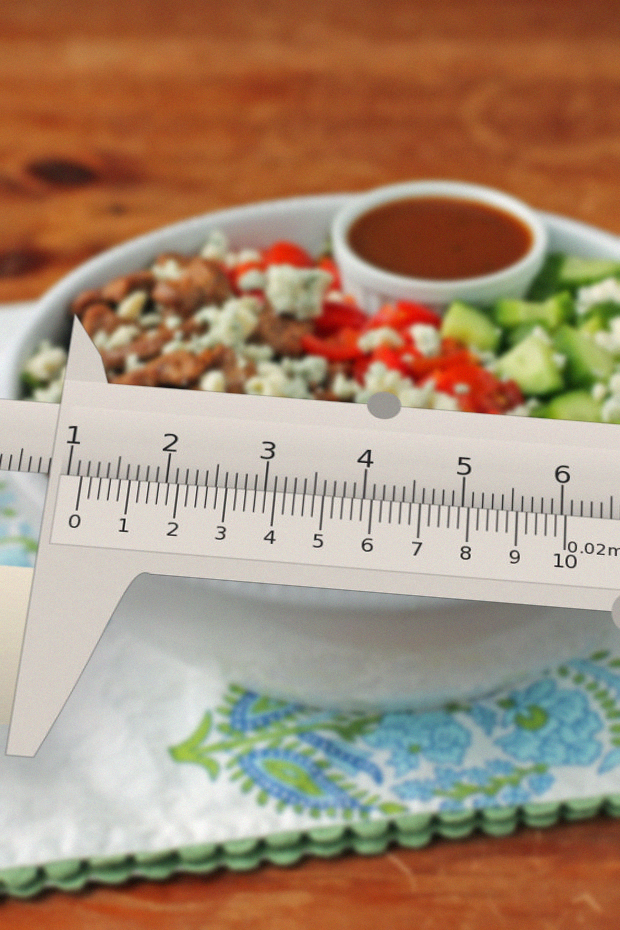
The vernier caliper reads 11.4 mm
